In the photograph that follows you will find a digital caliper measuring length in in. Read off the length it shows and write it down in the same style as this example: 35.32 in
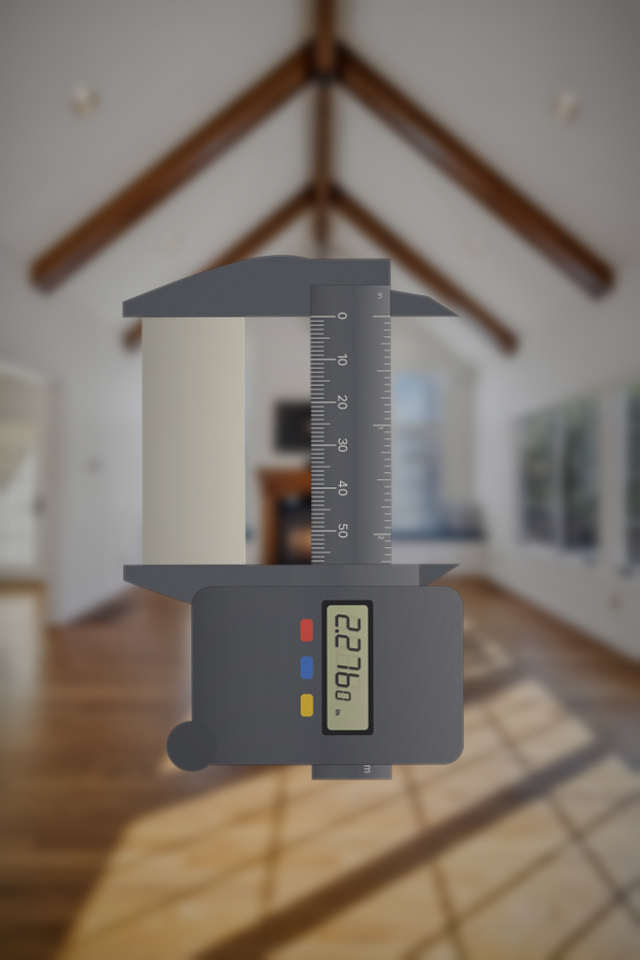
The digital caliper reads 2.2760 in
